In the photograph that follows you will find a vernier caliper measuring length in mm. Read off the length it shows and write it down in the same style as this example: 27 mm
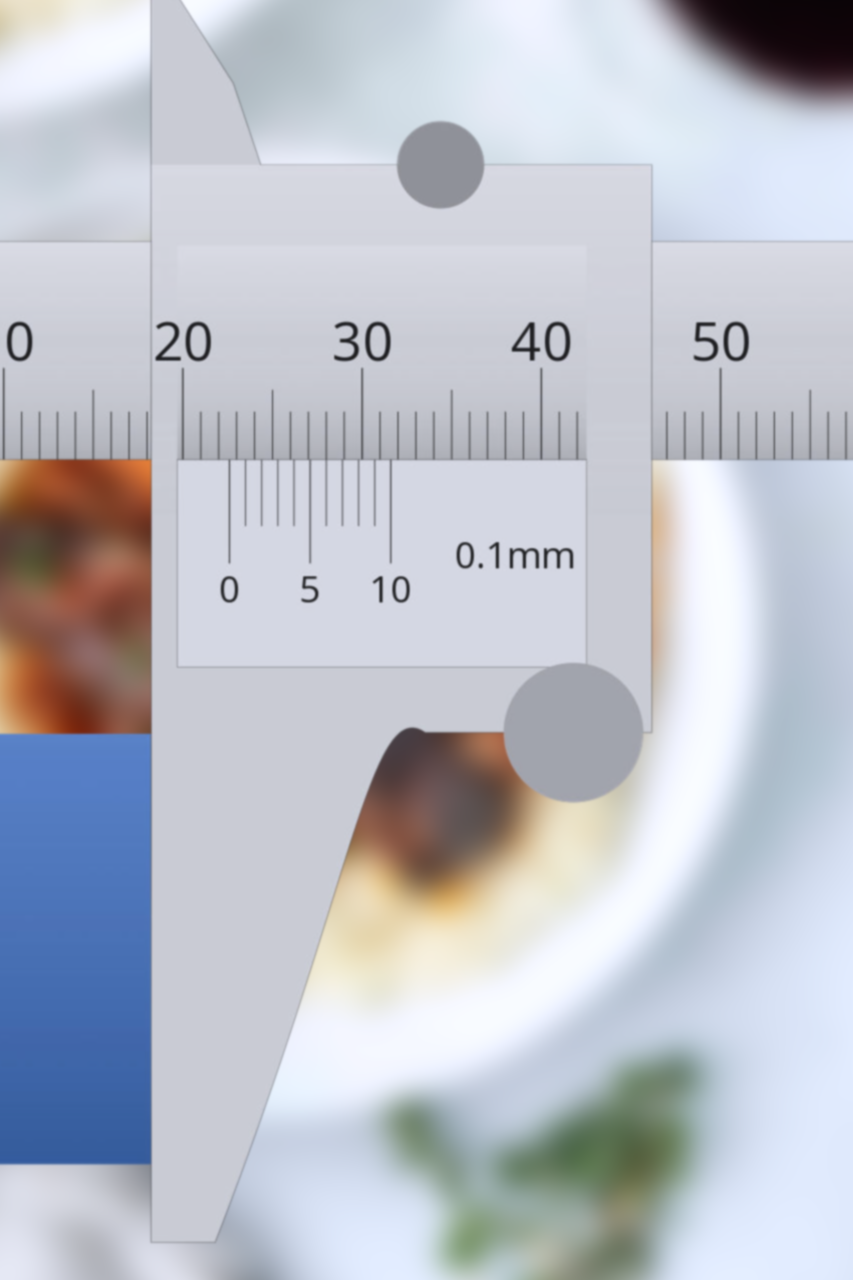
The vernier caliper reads 22.6 mm
